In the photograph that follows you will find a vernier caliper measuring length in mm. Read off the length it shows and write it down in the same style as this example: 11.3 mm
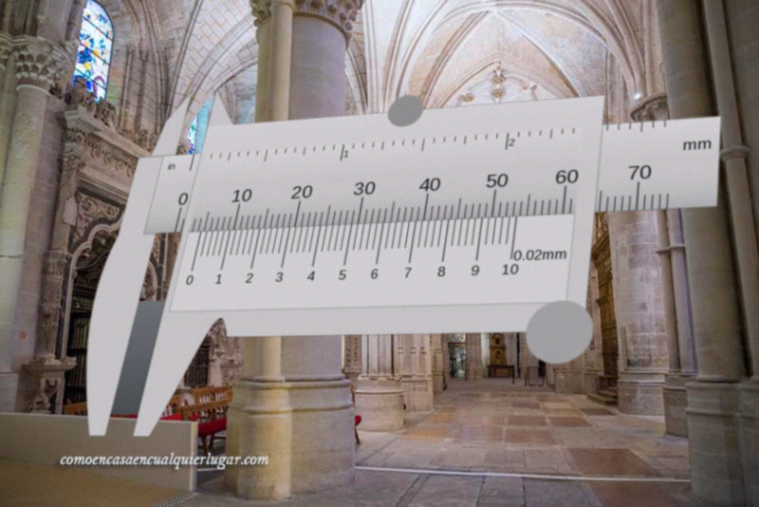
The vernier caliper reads 4.5 mm
